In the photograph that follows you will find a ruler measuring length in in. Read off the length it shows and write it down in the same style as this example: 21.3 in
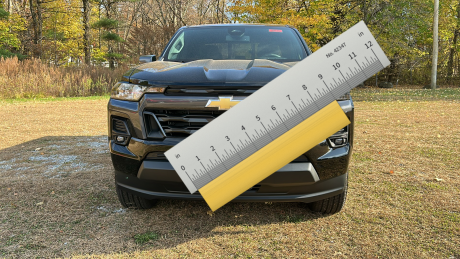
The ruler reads 9 in
